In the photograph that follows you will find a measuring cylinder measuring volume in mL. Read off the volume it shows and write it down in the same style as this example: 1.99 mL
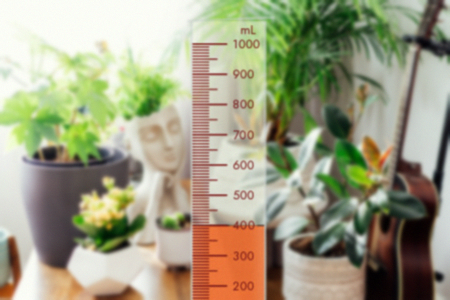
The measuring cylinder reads 400 mL
